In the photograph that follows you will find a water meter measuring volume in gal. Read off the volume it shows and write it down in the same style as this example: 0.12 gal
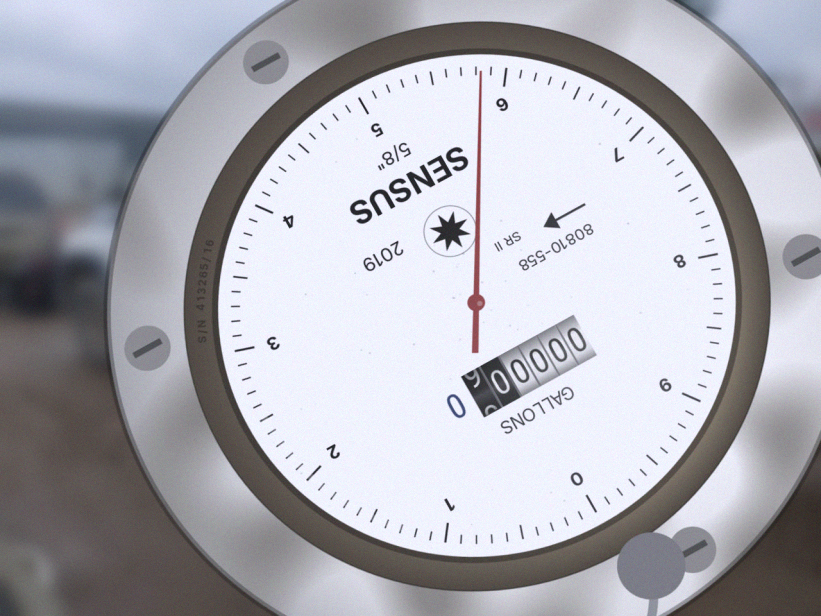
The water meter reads 55.8 gal
